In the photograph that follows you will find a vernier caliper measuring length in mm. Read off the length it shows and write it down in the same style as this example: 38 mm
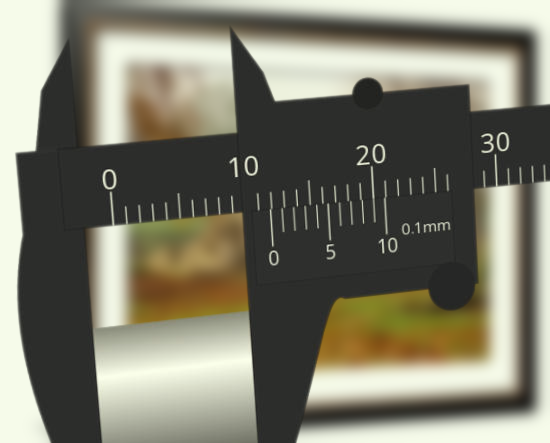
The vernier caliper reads 11.9 mm
